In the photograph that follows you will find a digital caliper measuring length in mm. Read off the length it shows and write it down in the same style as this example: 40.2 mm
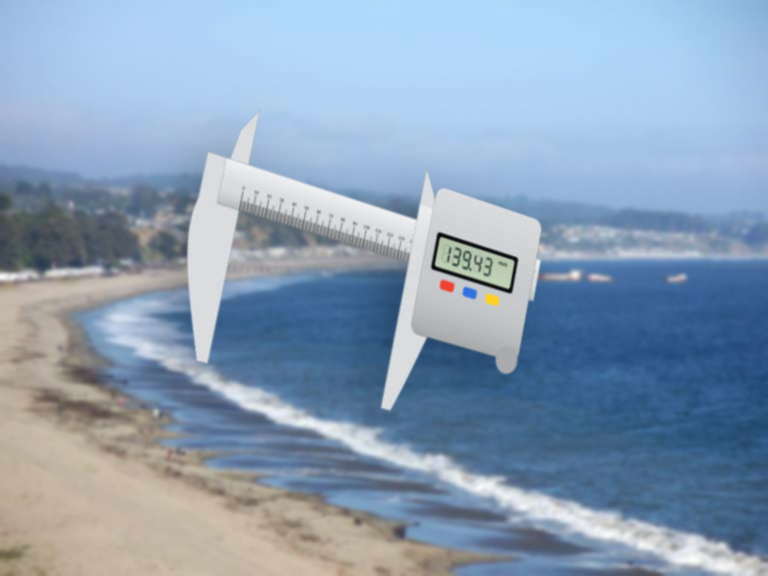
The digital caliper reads 139.43 mm
